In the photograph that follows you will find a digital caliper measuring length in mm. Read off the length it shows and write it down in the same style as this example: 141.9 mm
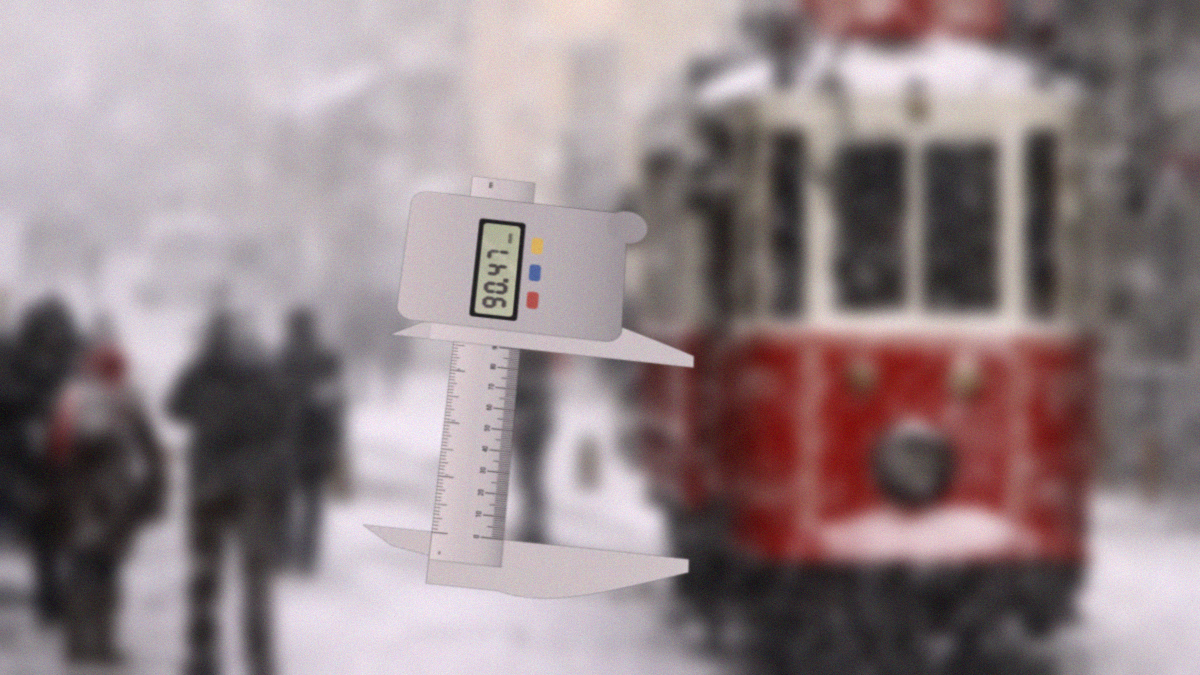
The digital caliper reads 90.47 mm
